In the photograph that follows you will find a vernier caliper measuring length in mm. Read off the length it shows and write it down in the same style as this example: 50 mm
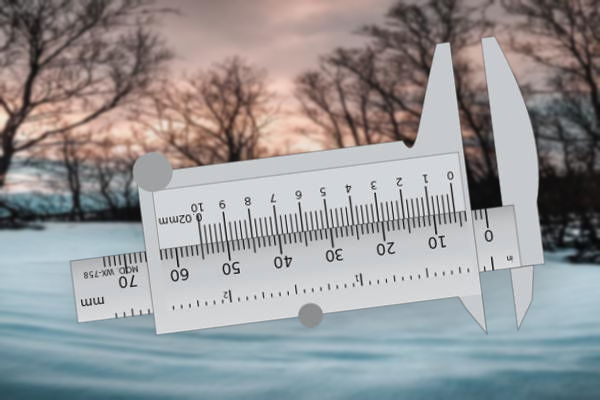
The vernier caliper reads 6.0 mm
